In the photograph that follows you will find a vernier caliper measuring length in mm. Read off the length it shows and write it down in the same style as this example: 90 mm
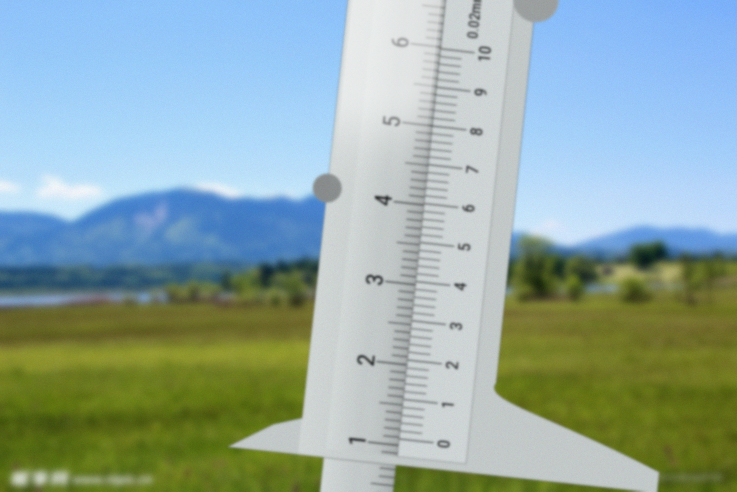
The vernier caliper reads 10.8 mm
